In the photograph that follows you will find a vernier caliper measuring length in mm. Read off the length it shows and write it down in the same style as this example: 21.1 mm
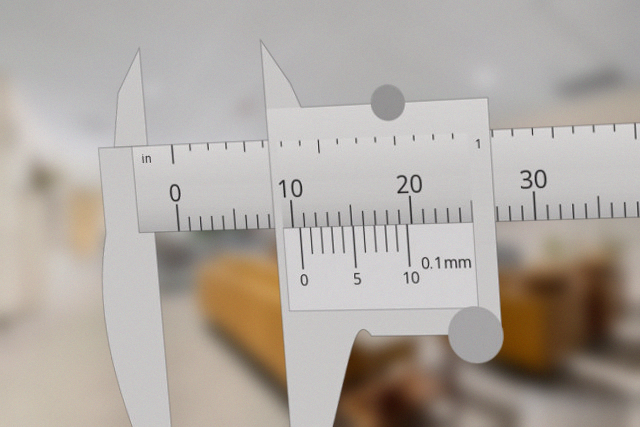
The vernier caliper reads 10.6 mm
